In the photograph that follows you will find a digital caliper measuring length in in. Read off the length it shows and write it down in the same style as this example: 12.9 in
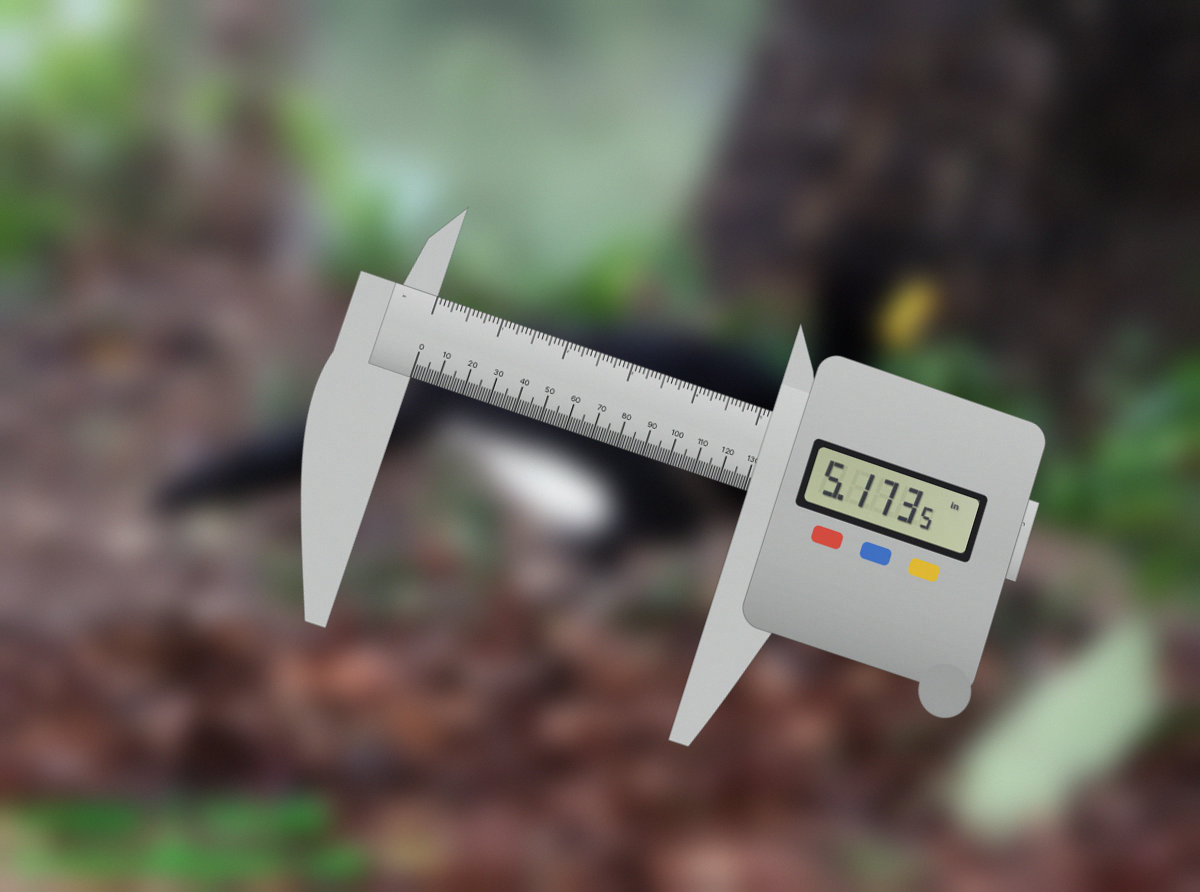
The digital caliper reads 5.1735 in
